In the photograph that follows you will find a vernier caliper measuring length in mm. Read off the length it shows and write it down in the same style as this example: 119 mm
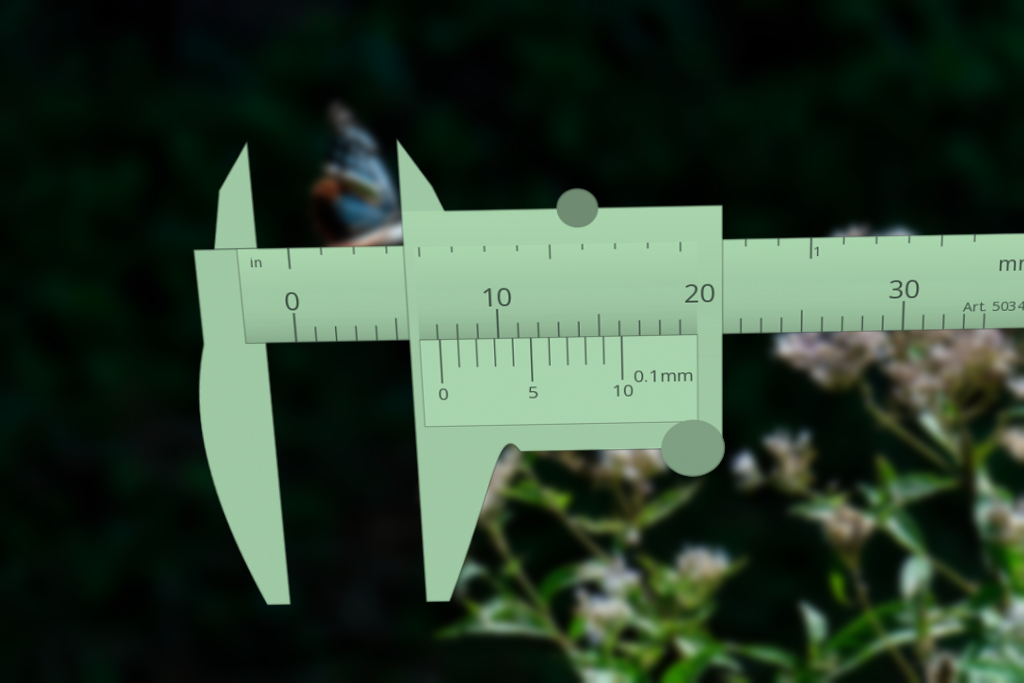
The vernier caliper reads 7.1 mm
